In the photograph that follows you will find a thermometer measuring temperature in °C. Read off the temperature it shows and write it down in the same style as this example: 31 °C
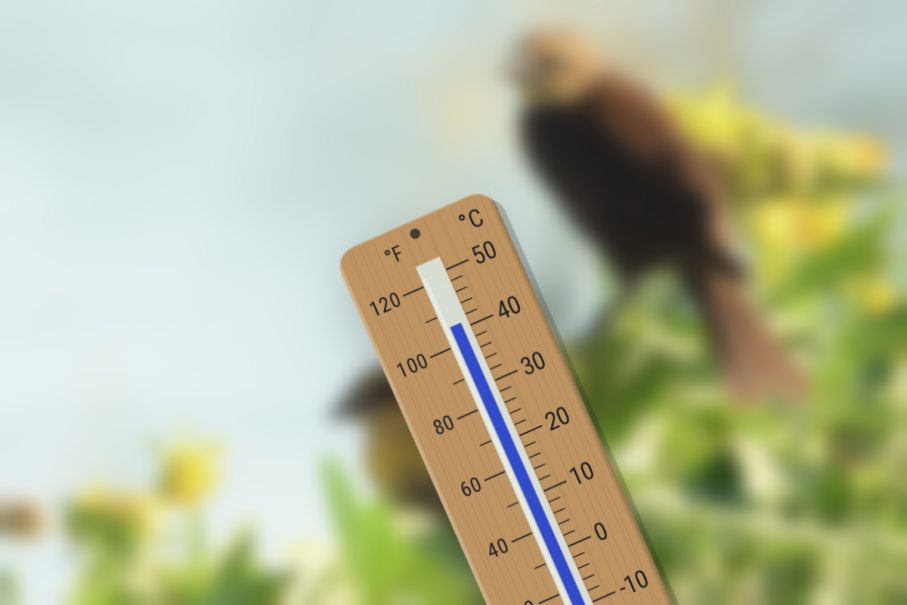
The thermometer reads 41 °C
